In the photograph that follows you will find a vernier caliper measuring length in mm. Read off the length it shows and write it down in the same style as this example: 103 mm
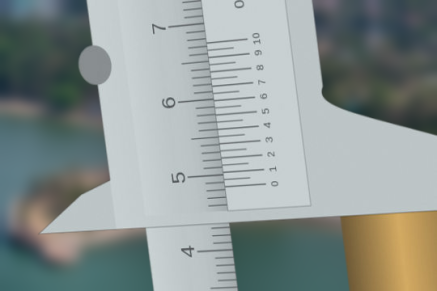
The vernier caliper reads 48.4 mm
